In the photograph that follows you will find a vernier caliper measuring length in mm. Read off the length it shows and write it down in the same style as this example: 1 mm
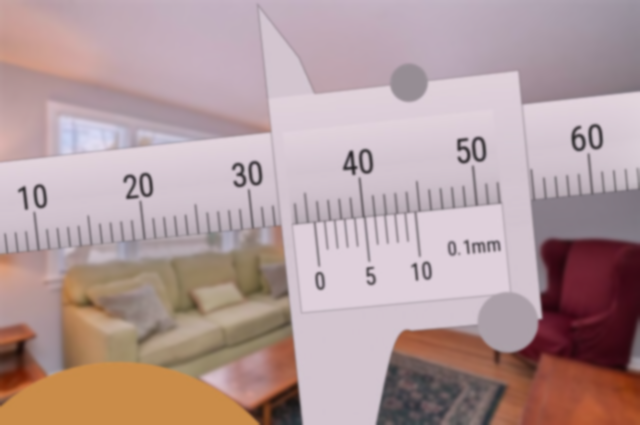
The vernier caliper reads 35.6 mm
